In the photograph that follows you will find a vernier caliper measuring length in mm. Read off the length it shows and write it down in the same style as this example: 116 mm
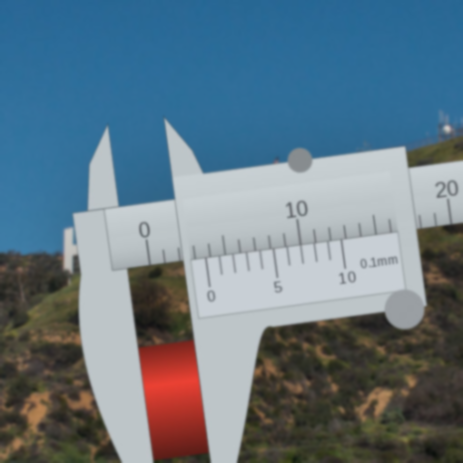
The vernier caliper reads 3.7 mm
